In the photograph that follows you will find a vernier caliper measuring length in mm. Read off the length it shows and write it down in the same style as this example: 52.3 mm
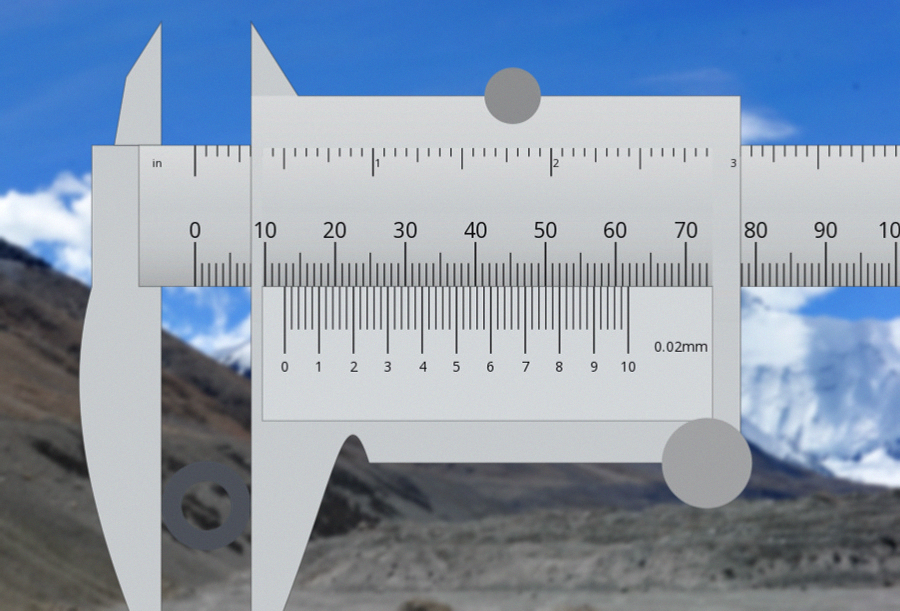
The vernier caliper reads 12.8 mm
